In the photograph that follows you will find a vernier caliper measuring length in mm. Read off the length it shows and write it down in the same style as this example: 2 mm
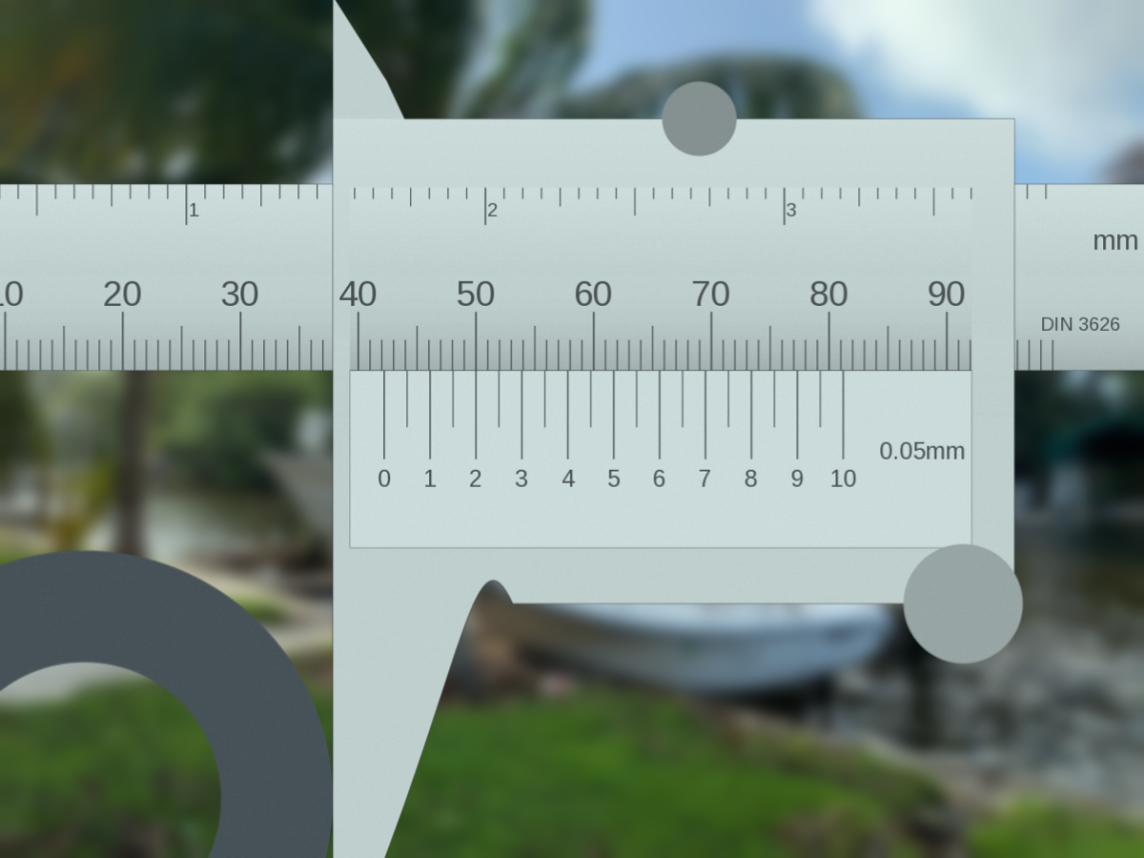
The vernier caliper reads 42.2 mm
